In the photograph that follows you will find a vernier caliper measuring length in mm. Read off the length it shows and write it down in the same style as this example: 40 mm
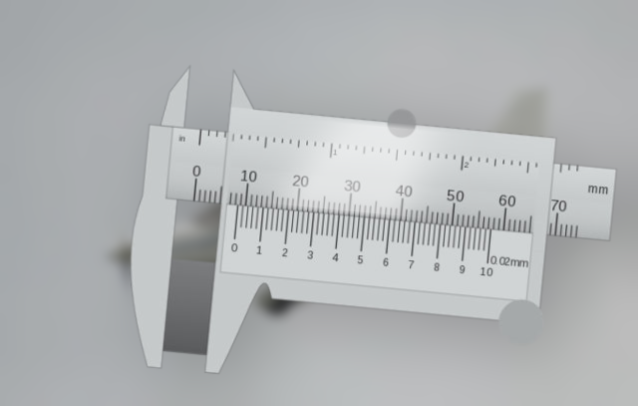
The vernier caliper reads 8.5 mm
